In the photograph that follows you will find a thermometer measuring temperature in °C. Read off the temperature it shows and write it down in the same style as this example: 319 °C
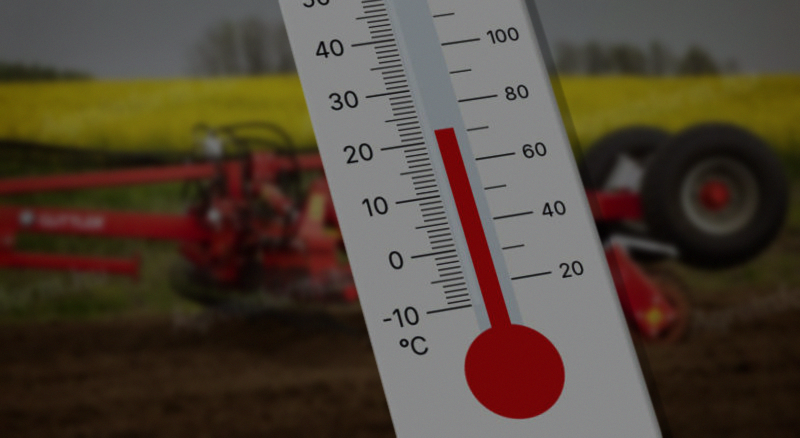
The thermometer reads 22 °C
